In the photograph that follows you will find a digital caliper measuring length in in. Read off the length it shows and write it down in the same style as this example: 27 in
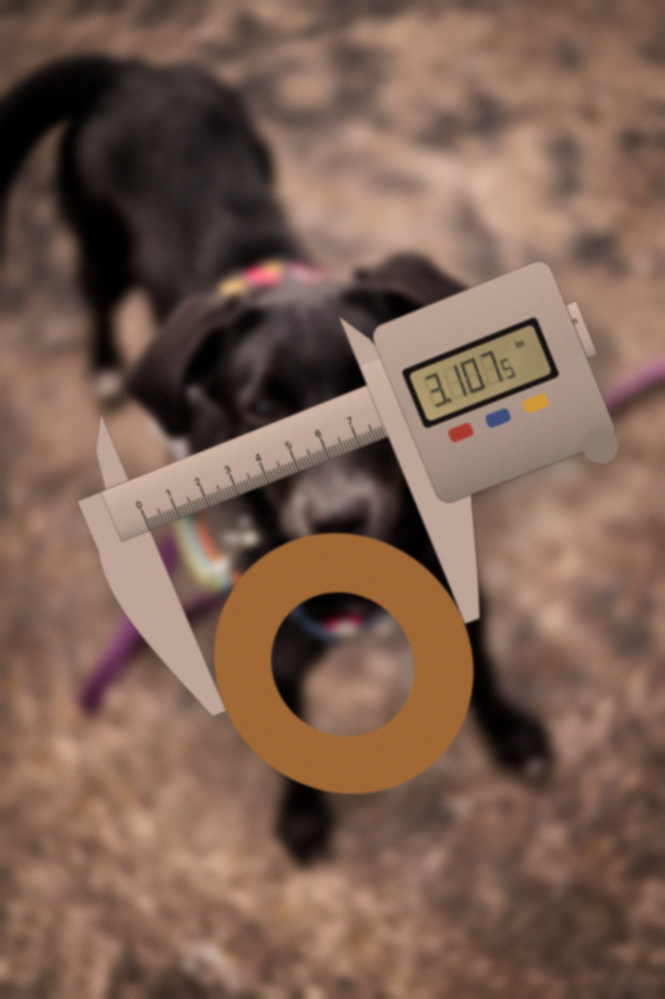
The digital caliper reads 3.1075 in
